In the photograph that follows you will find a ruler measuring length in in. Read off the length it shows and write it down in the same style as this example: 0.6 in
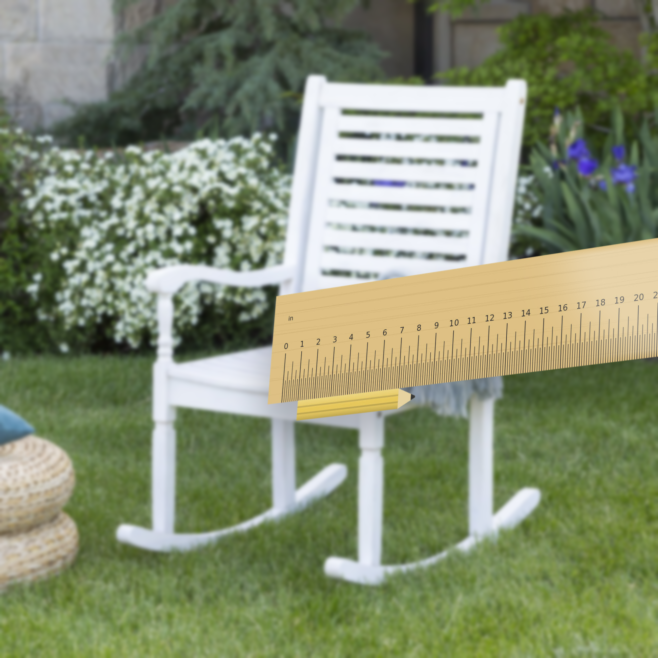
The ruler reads 7 in
